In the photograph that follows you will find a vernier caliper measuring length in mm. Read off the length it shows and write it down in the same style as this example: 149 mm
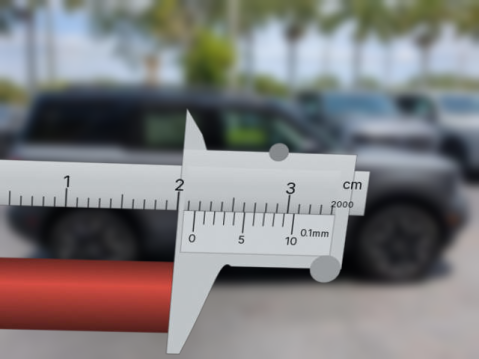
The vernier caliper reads 21.6 mm
